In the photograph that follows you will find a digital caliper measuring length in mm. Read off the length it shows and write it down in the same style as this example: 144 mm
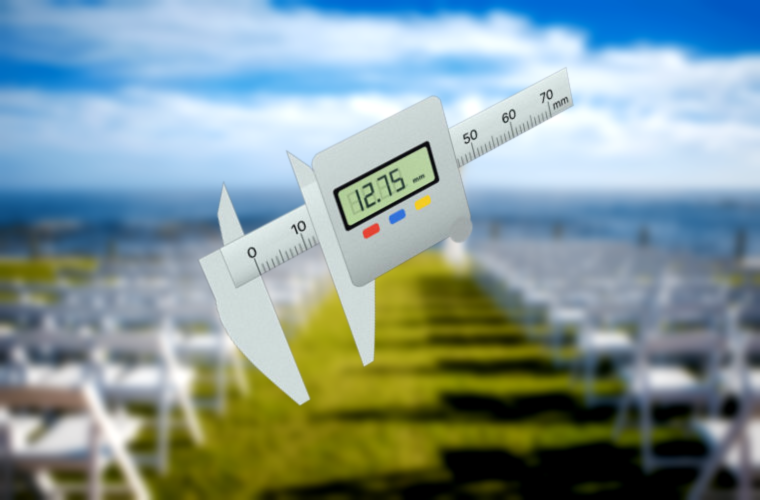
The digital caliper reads 12.75 mm
